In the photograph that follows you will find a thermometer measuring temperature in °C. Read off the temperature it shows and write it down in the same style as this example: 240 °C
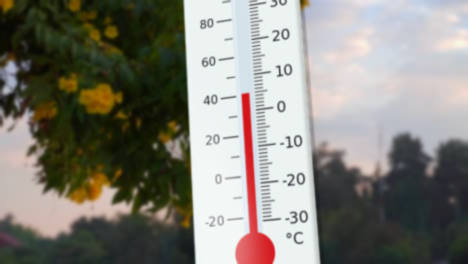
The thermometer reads 5 °C
